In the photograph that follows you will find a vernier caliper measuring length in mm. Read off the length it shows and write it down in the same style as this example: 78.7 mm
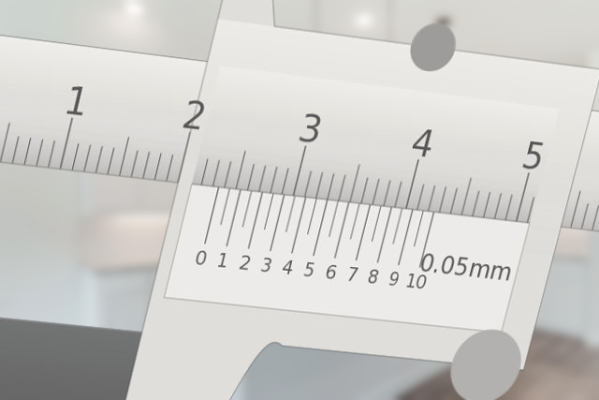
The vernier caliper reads 23.5 mm
